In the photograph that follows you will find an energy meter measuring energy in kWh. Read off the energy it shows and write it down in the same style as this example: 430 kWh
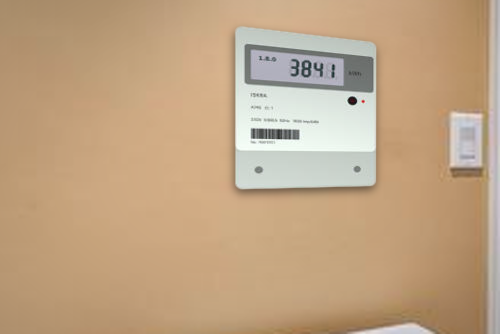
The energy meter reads 3841 kWh
